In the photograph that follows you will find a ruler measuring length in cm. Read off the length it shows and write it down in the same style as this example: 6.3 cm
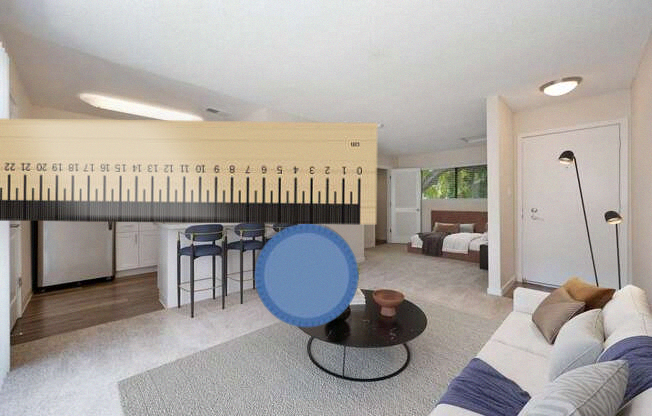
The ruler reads 6.5 cm
